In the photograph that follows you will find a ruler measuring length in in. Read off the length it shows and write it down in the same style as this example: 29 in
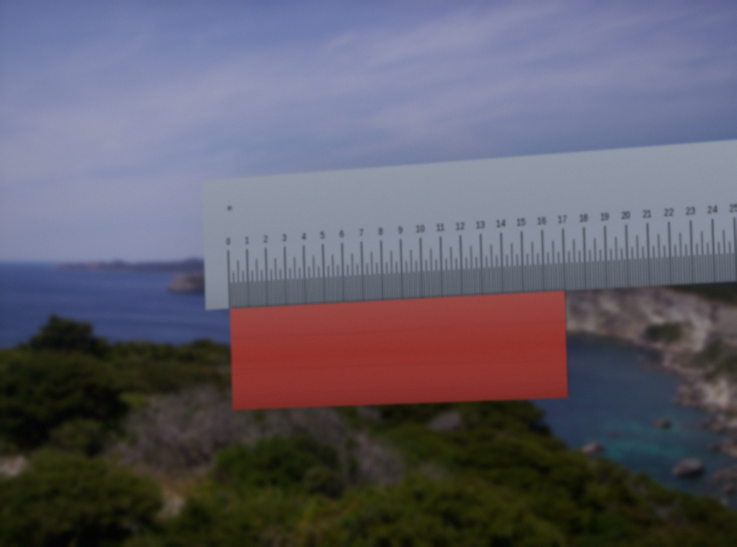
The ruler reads 17 in
